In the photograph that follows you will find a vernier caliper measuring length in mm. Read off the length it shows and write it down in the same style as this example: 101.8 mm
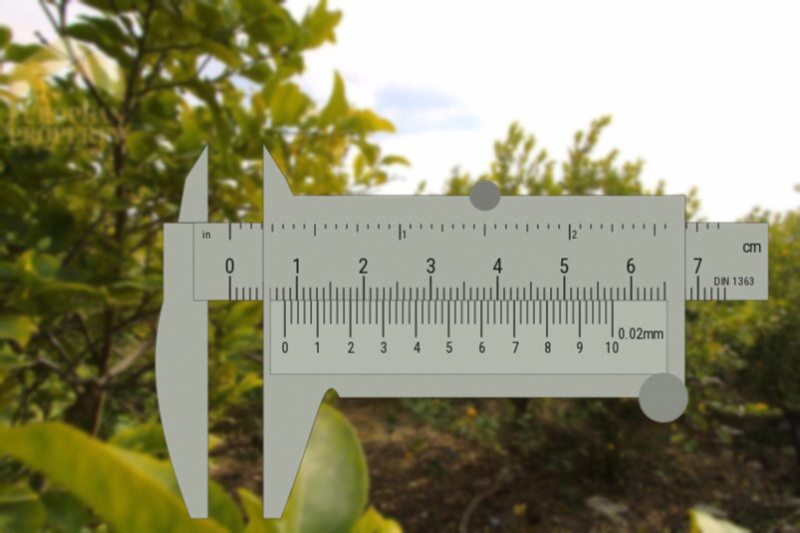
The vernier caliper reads 8.2 mm
